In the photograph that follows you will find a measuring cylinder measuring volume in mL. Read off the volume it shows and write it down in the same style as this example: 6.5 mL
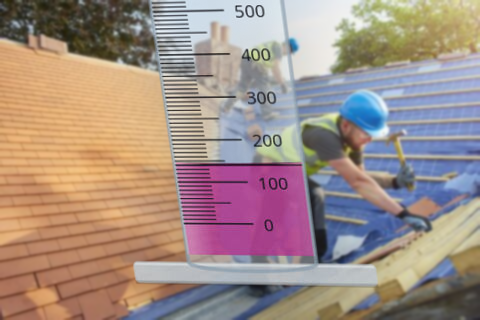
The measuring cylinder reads 140 mL
